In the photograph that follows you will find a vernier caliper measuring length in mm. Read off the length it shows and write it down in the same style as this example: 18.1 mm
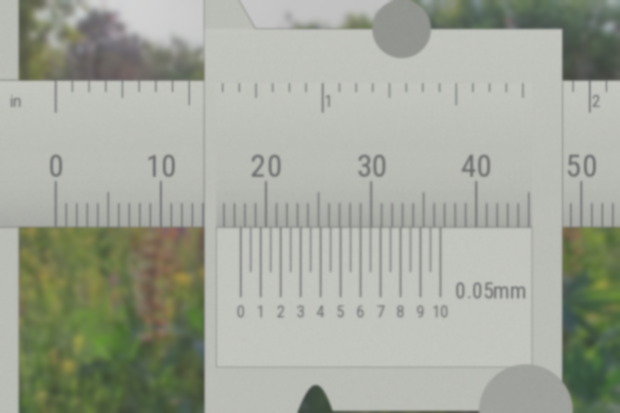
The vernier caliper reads 17.6 mm
